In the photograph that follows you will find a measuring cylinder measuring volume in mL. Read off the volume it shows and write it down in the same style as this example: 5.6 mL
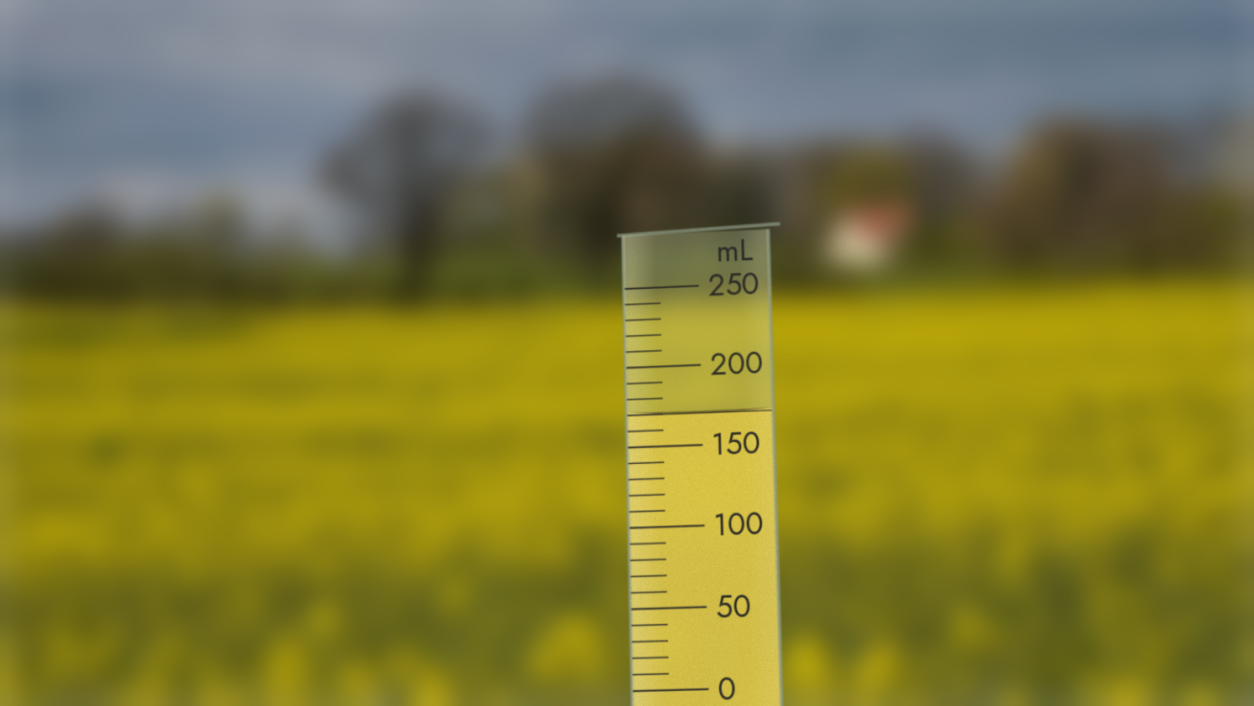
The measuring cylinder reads 170 mL
